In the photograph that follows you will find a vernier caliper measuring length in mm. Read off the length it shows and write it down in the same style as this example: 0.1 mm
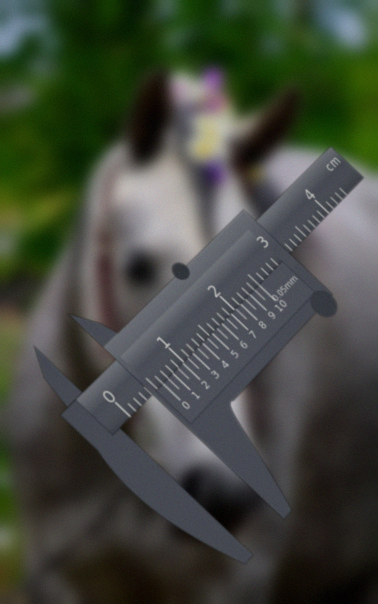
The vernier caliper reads 6.0 mm
